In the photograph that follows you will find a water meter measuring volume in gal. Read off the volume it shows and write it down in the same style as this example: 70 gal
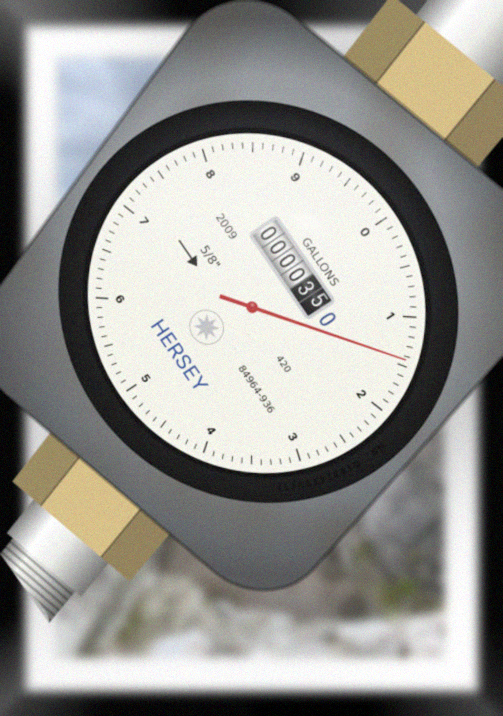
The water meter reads 351.4 gal
